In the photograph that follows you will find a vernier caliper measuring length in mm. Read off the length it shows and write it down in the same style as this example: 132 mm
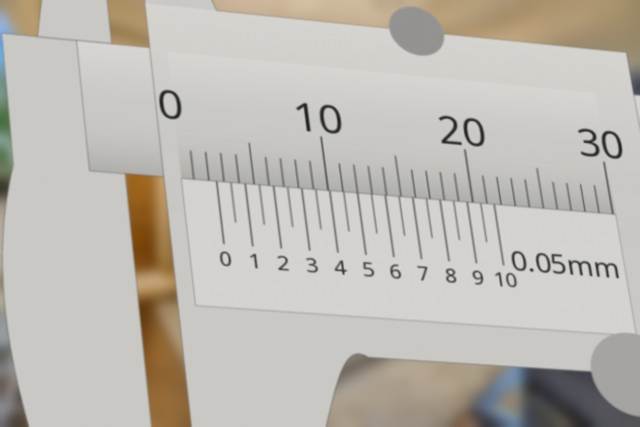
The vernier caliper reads 2.5 mm
